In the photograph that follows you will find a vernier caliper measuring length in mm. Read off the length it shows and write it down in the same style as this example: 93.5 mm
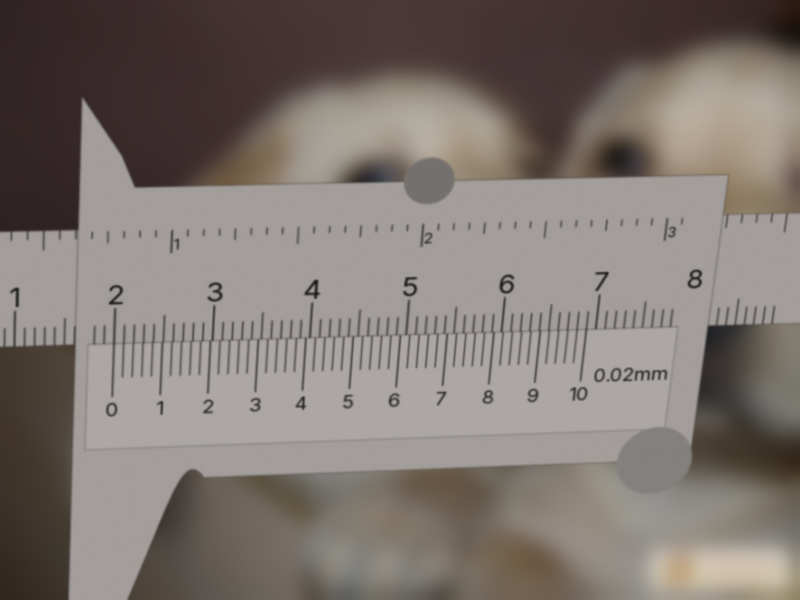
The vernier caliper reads 20.0 mm
